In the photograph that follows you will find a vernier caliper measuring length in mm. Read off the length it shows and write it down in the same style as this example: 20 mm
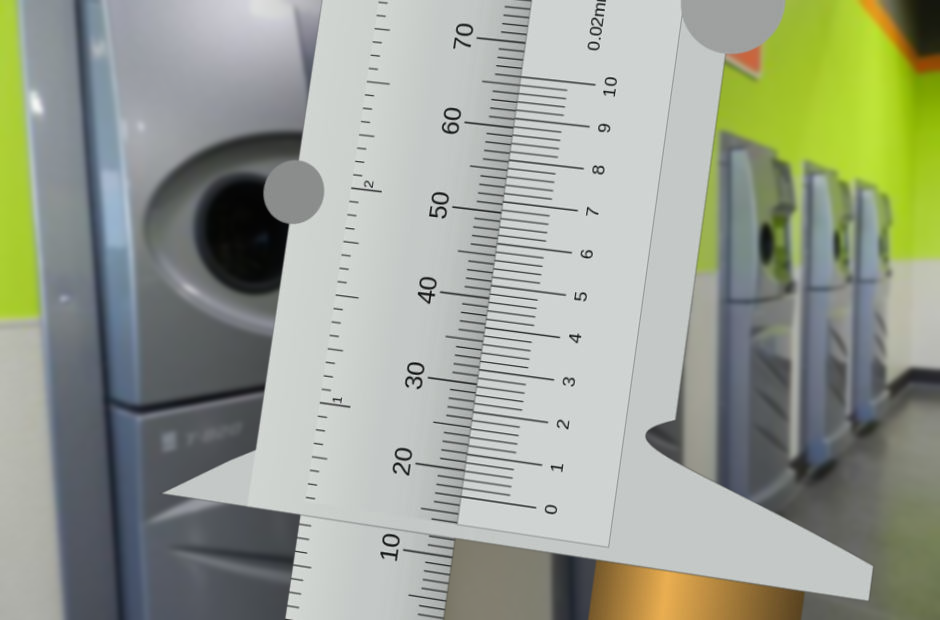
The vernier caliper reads 17.0 mm
